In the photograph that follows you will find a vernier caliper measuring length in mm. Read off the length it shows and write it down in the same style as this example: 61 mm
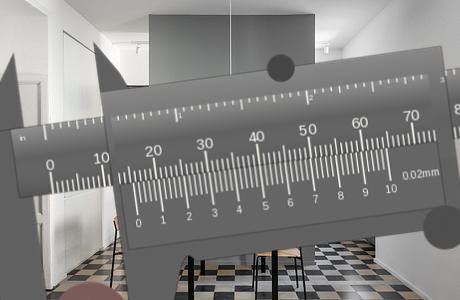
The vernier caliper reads 15.5 mm
